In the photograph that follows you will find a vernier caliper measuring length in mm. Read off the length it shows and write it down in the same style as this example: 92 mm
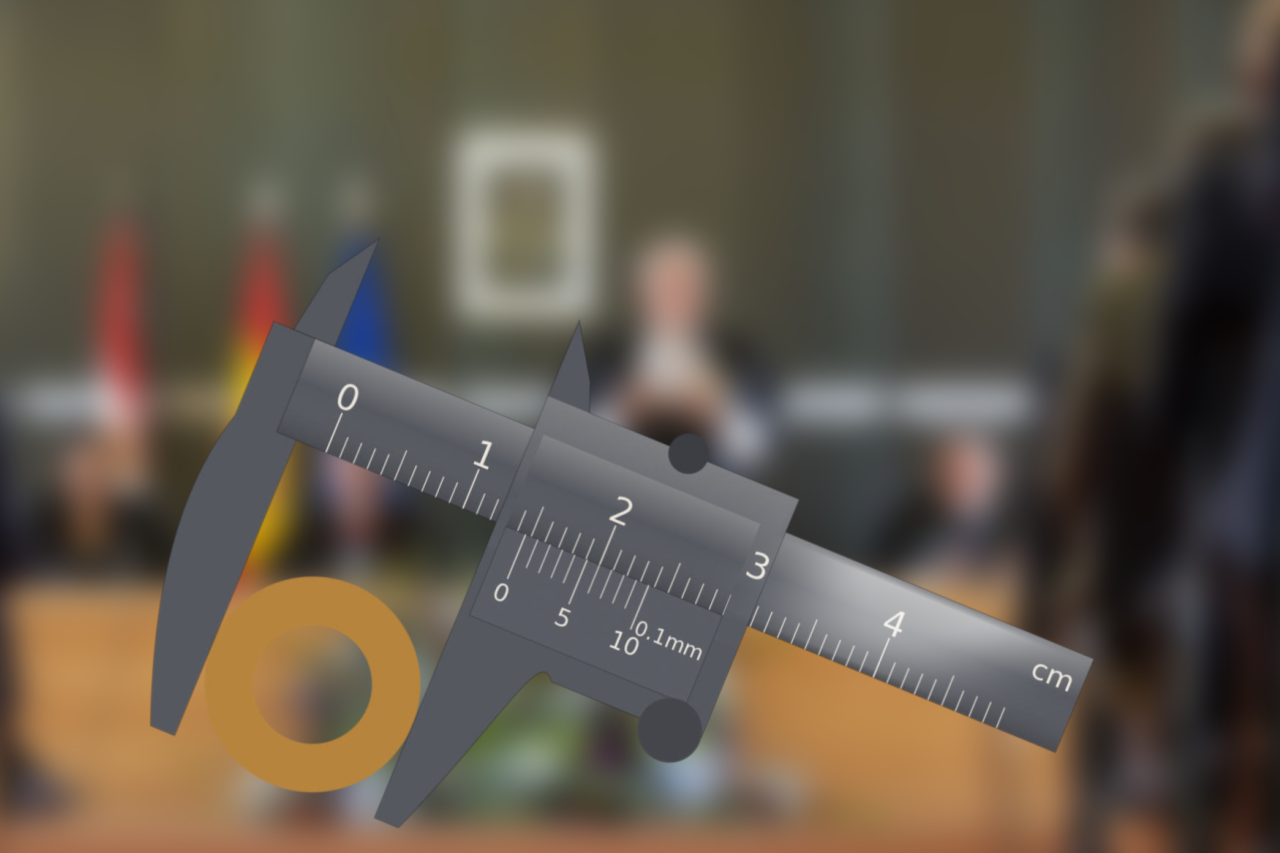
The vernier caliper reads 14.6 mm
